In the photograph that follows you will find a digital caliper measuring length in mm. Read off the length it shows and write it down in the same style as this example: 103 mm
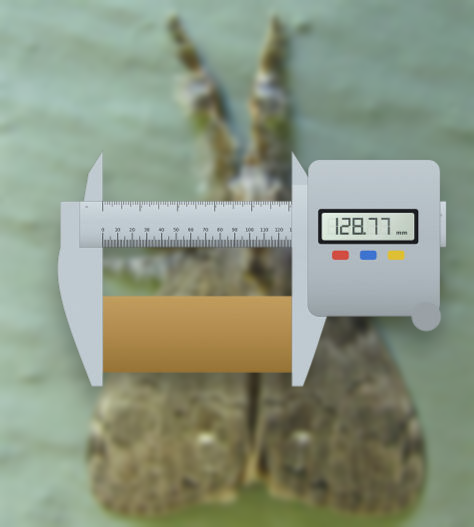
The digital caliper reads 128.77 mm
